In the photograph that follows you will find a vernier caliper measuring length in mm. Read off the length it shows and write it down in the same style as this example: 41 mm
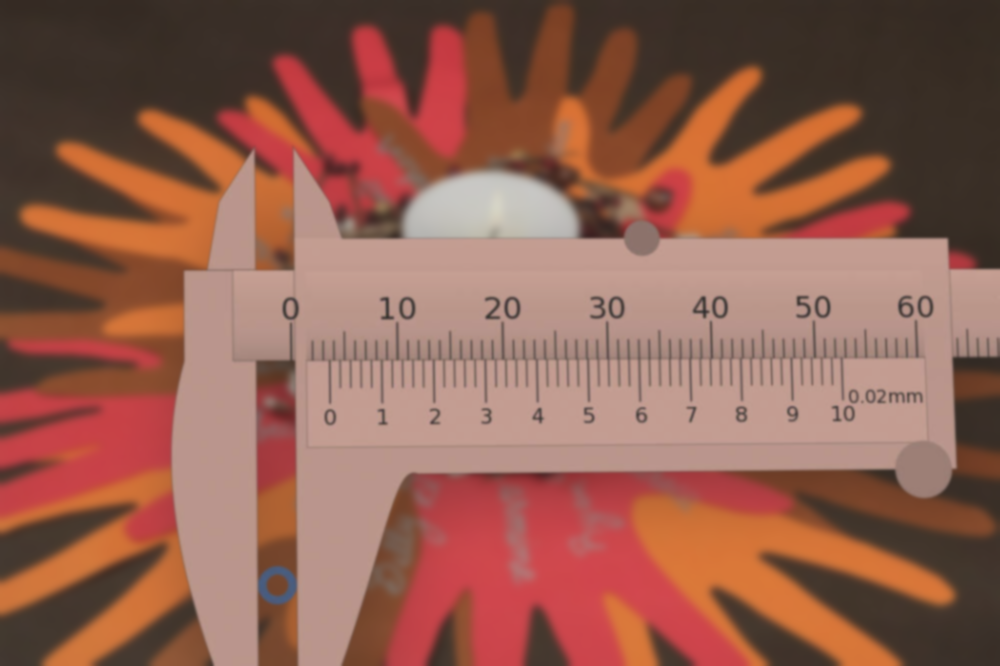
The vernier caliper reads 3.6 mm
